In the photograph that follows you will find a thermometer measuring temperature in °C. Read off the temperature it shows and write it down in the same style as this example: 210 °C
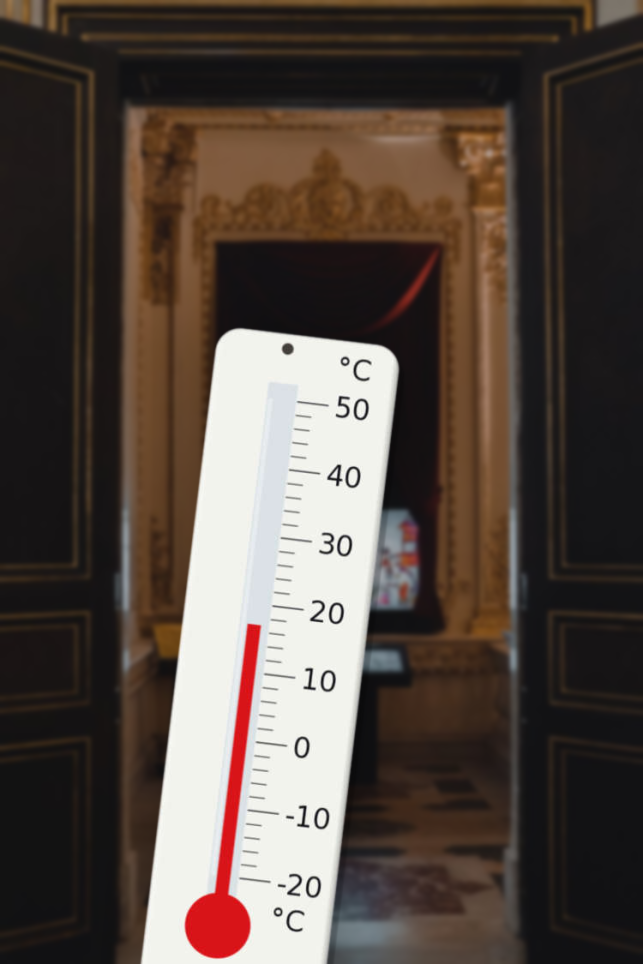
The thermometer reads 17 °C
